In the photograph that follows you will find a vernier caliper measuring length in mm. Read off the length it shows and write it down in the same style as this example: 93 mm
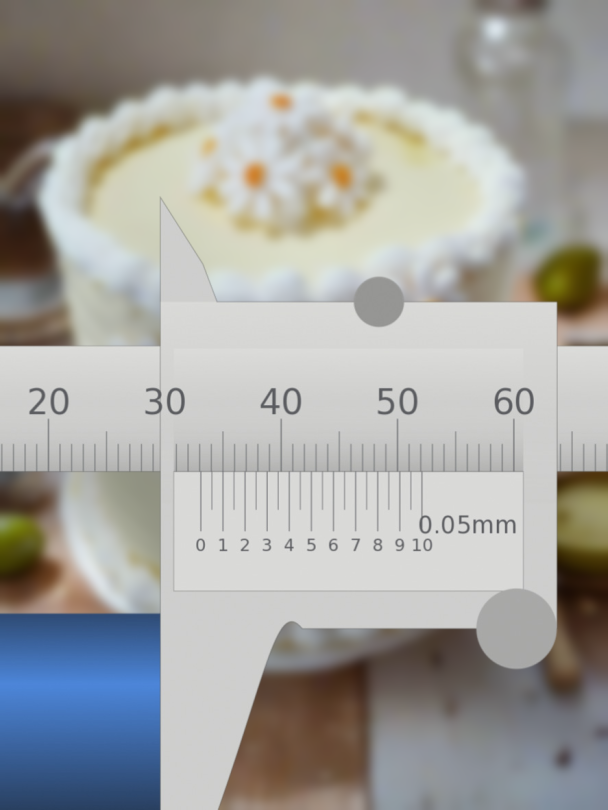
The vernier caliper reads 33.1 mm
